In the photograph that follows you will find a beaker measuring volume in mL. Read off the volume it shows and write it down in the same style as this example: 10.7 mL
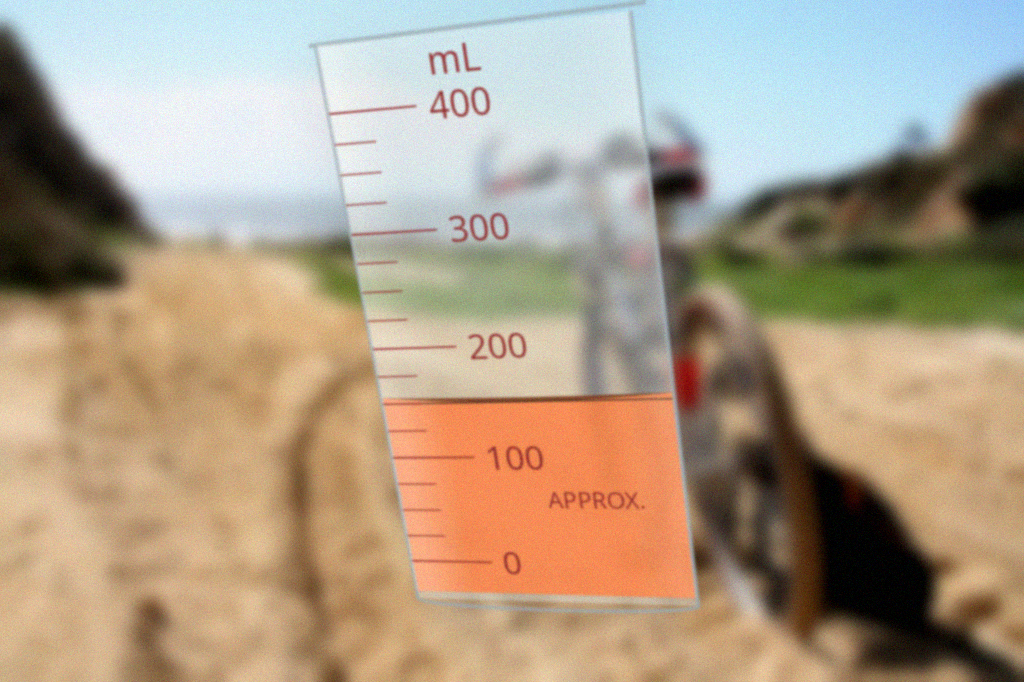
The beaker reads 150 mL
